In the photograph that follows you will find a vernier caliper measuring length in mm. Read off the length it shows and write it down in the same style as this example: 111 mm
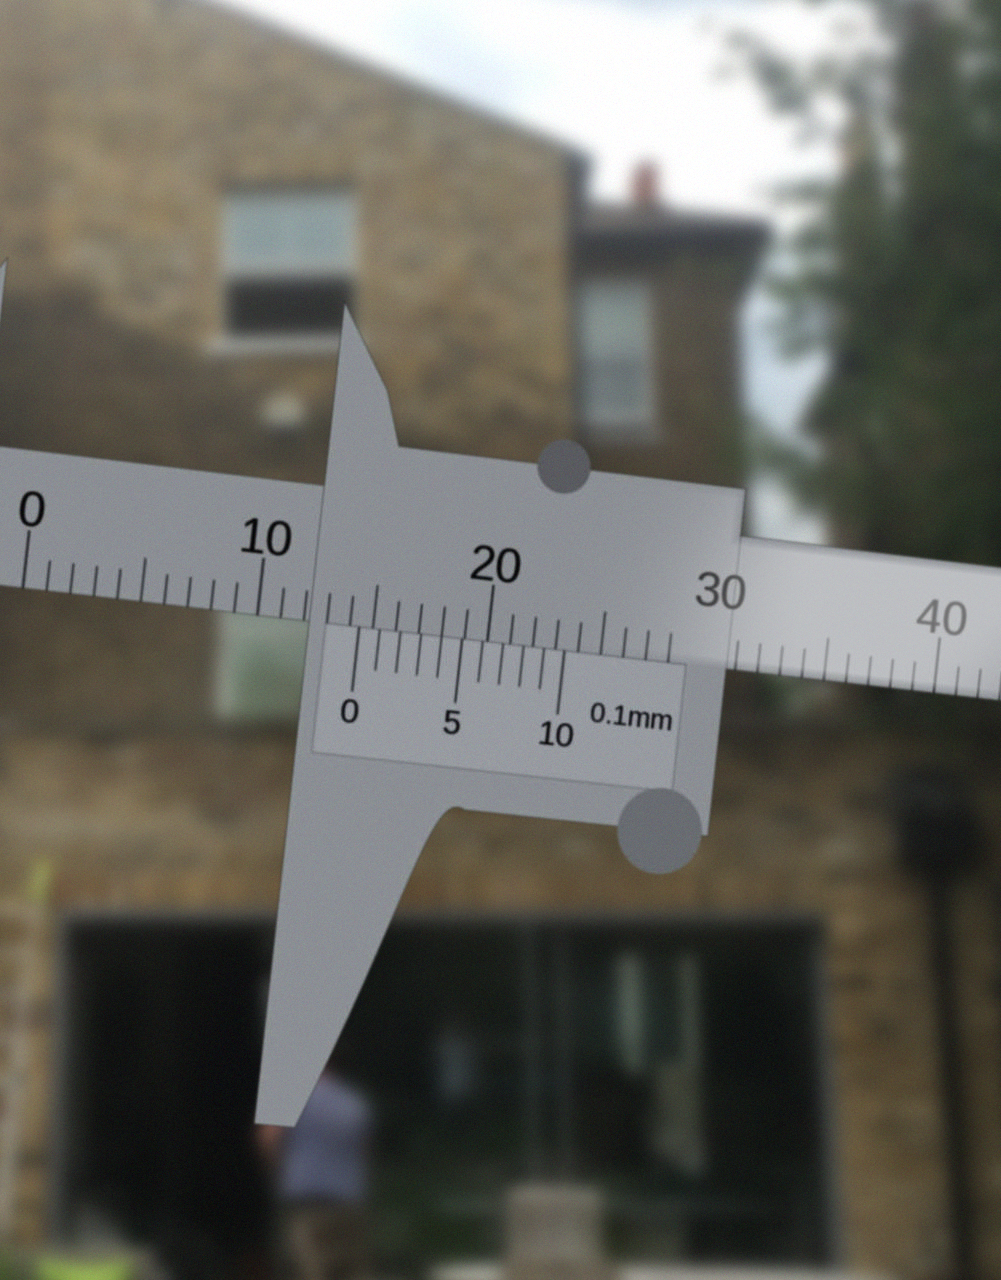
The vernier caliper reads 14.4 mm
